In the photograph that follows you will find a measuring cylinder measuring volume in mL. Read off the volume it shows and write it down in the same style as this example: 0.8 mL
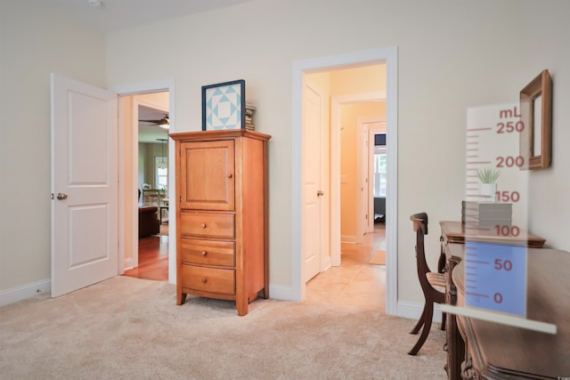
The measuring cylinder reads 80 mL
